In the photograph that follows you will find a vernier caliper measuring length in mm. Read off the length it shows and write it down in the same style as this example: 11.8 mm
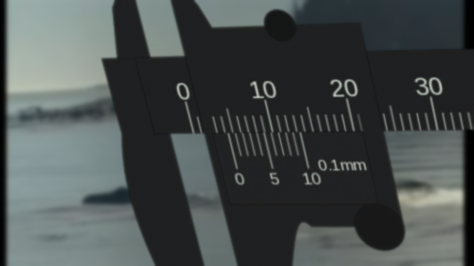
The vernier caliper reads 4.4 mm
